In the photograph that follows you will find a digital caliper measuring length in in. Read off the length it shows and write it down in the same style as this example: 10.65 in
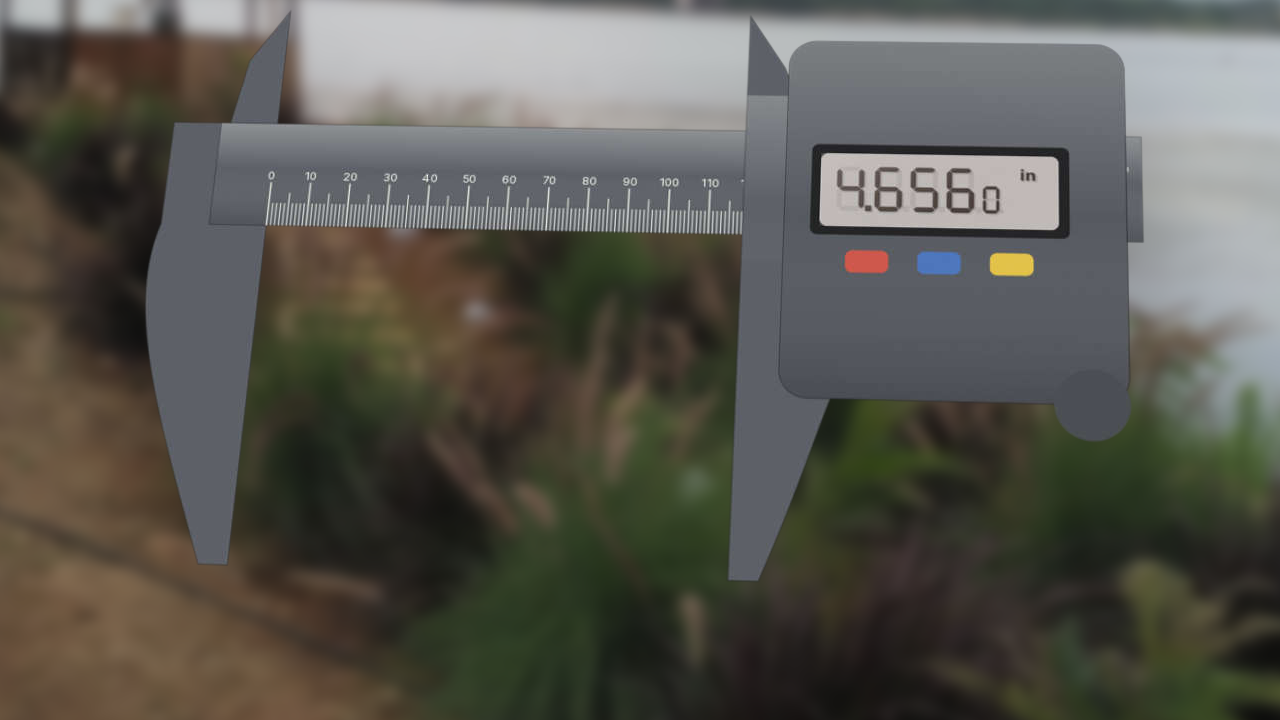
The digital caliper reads 4.6560 in
